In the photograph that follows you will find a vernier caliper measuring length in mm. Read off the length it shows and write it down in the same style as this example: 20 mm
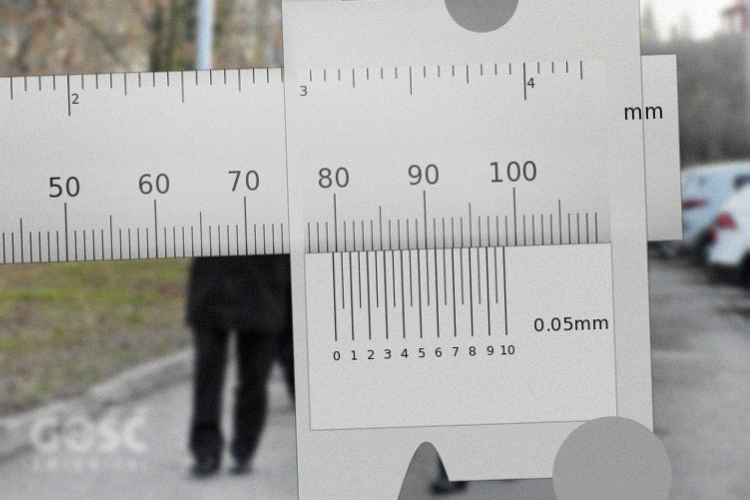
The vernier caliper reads 79.6 mm
